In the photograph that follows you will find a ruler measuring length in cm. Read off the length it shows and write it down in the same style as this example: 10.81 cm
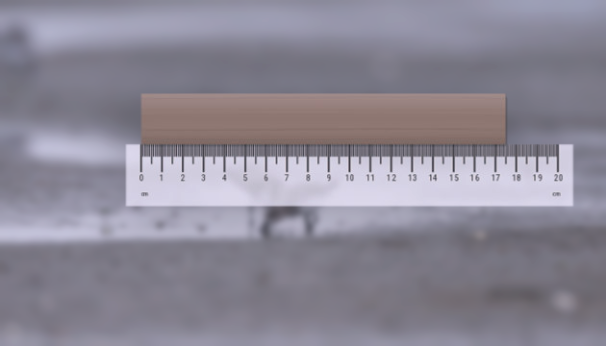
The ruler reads 17.5 cm
